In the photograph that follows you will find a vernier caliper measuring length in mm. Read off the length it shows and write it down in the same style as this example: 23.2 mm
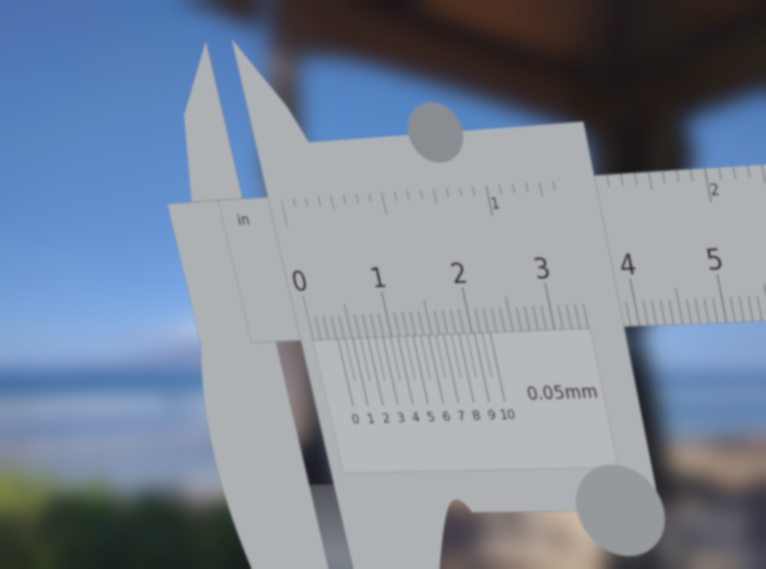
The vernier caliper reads 3.2 mm
